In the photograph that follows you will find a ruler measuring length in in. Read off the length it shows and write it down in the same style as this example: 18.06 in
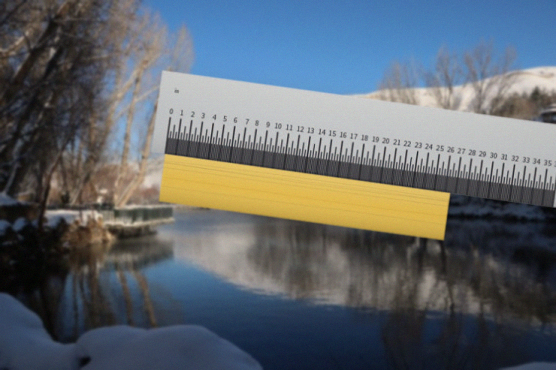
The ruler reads 26.5 in
